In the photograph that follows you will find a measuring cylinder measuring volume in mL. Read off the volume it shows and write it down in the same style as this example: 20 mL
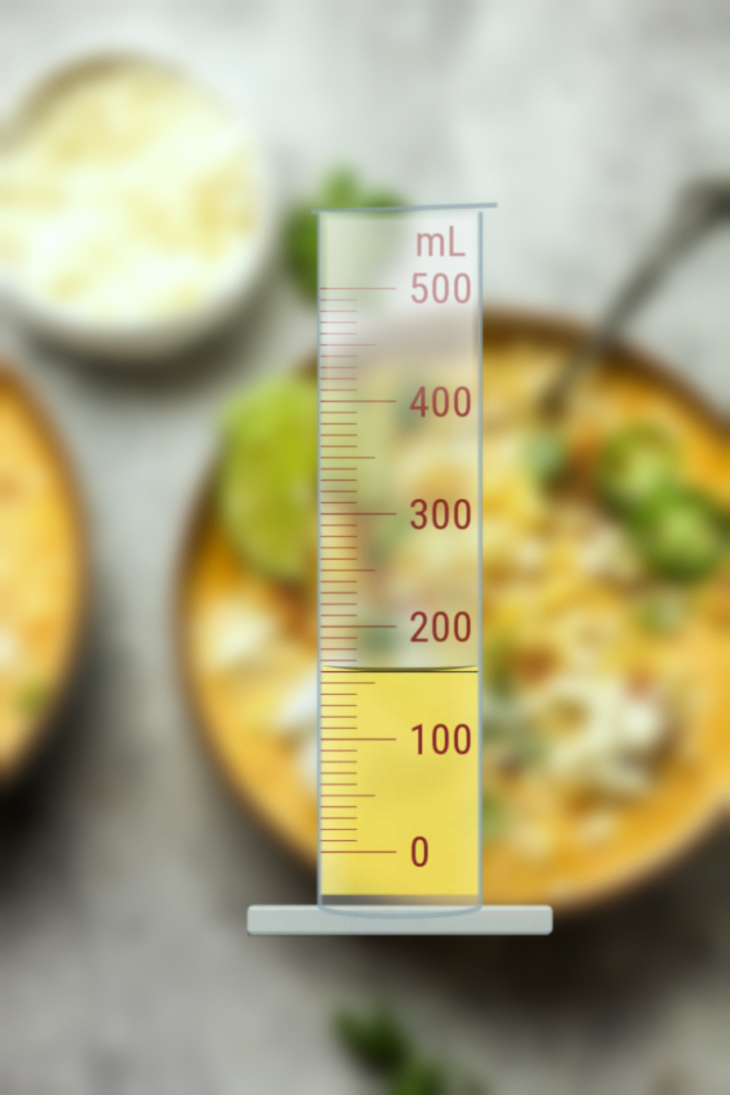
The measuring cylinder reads 160 mL
